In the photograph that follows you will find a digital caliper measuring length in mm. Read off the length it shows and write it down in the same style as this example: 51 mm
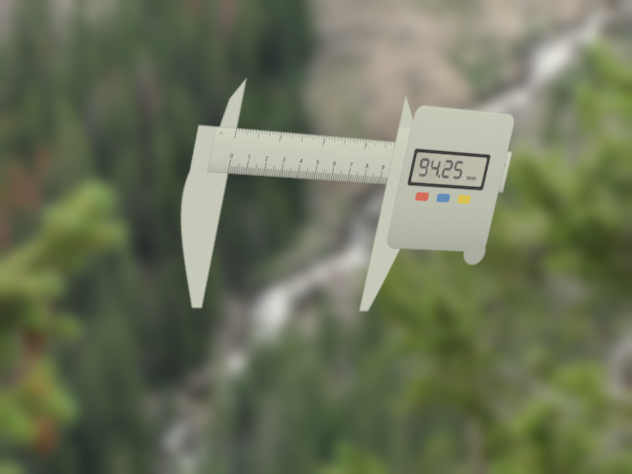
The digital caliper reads 94.25 mm
